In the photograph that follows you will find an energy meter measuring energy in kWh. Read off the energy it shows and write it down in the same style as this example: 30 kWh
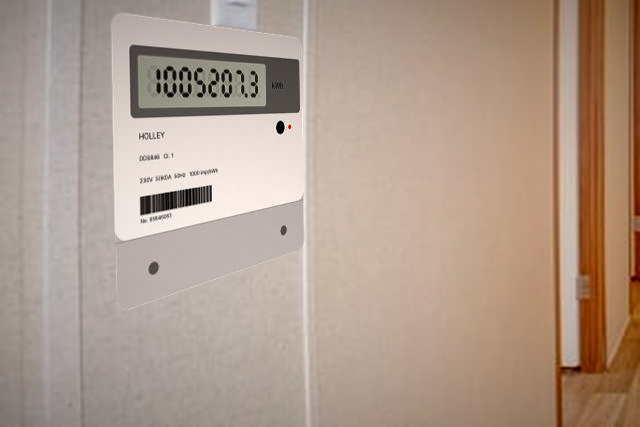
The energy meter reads 1005207.3 kWh
